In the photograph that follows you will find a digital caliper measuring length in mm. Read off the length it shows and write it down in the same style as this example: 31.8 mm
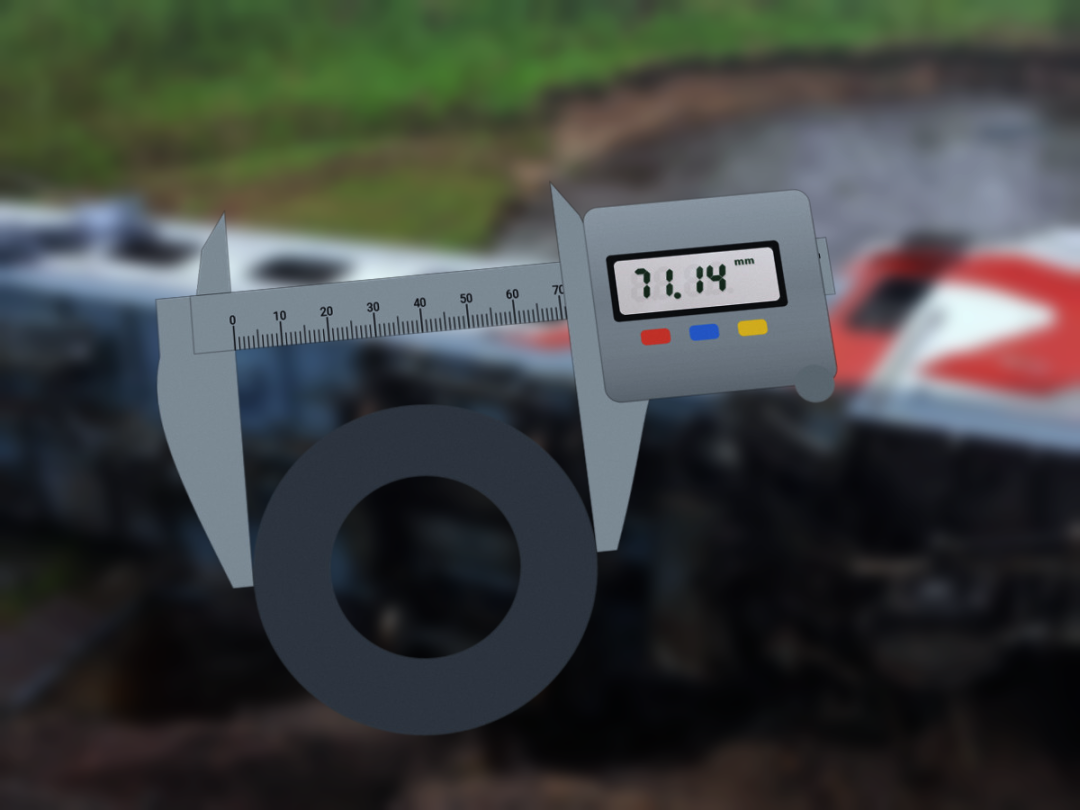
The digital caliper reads 71.14 mm
